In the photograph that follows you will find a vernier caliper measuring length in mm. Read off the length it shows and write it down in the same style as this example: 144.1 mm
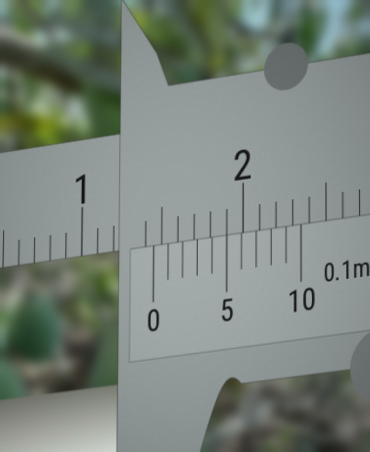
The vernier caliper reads 14.5 mm
